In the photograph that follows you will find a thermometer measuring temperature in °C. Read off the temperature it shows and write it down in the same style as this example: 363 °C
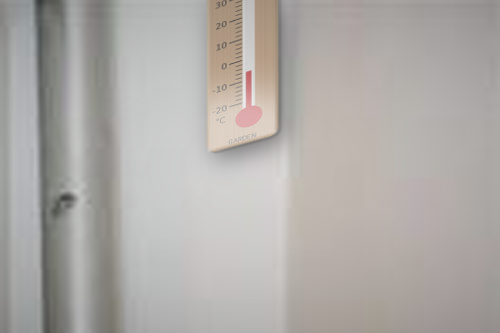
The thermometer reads -6 °C
